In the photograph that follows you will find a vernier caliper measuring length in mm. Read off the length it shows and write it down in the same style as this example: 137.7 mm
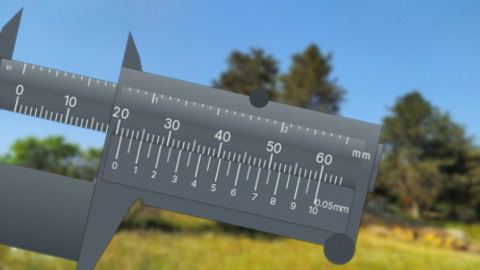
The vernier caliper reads 21.0 mm
